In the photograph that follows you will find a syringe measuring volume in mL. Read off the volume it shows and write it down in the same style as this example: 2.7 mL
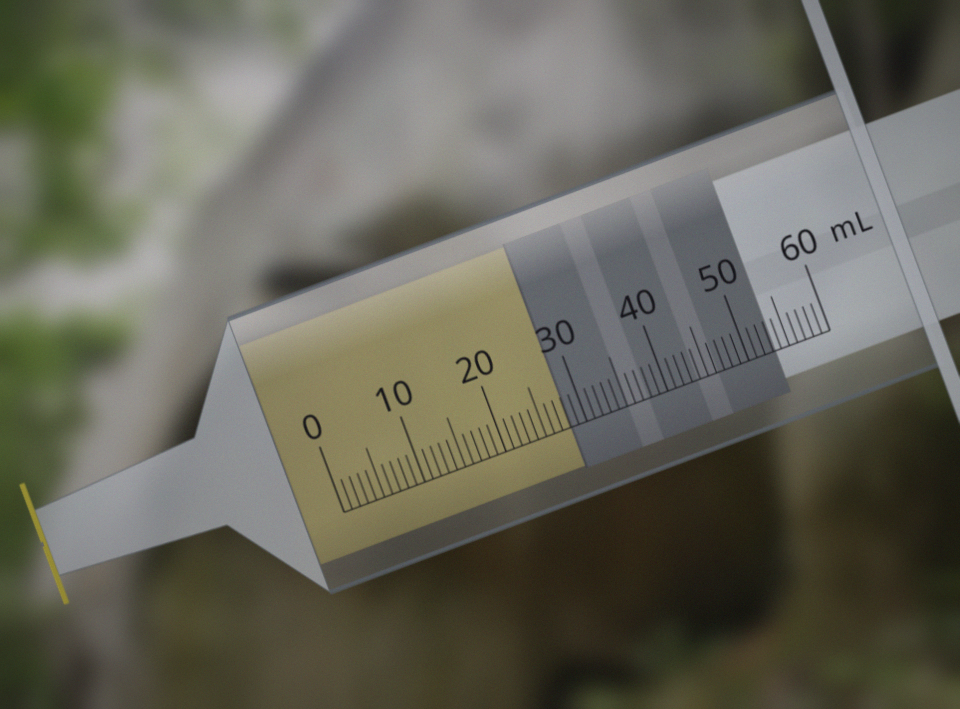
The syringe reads 28 mL
